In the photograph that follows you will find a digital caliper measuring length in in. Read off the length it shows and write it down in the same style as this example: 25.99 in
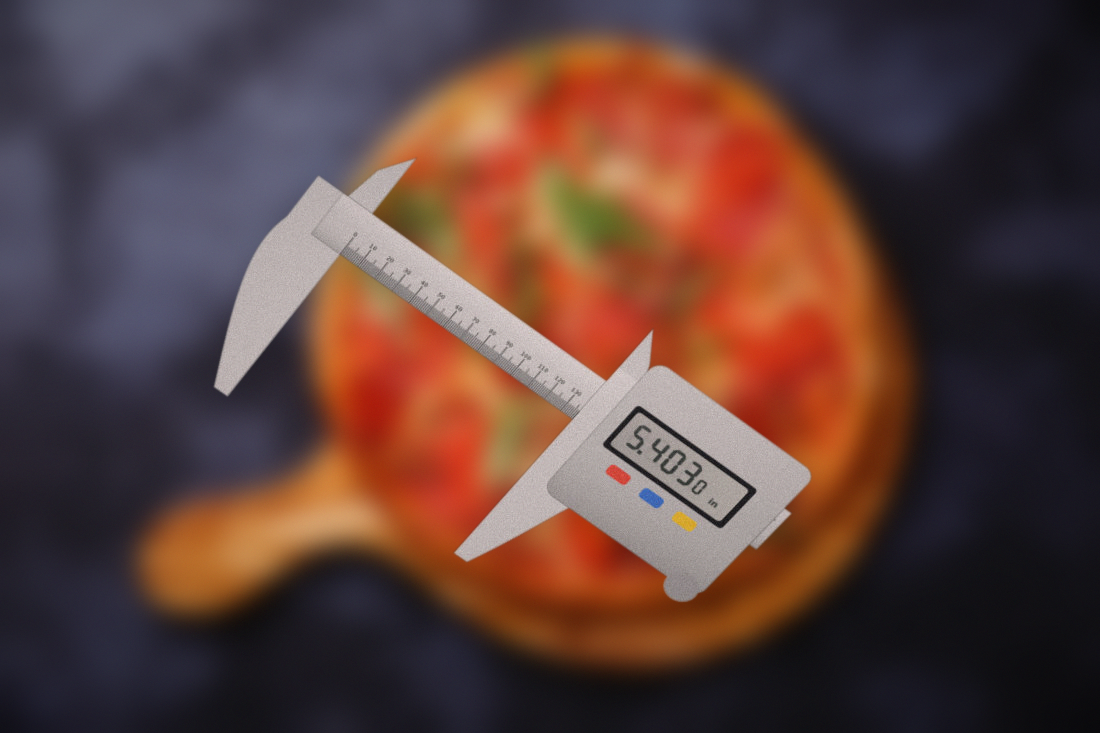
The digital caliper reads 5.4030 in
